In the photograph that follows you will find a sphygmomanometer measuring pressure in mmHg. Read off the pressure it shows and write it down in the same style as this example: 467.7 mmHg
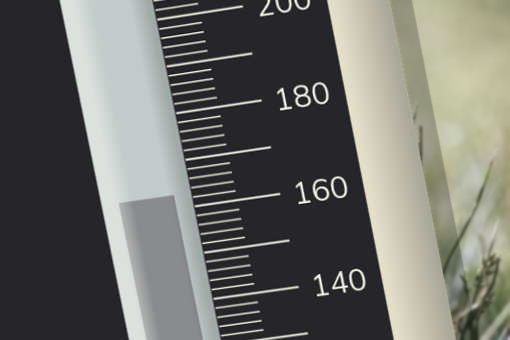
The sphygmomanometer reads 163 mmHg
